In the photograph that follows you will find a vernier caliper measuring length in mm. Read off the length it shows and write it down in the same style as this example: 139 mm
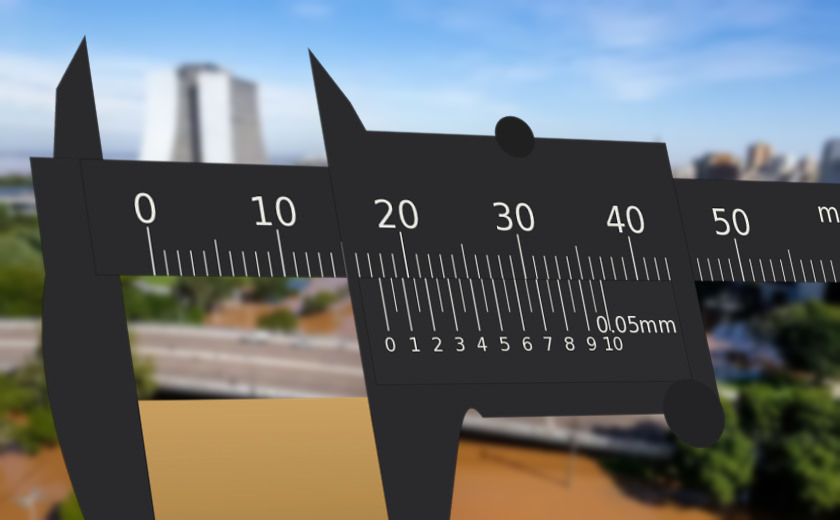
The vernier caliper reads 17.6 mm
